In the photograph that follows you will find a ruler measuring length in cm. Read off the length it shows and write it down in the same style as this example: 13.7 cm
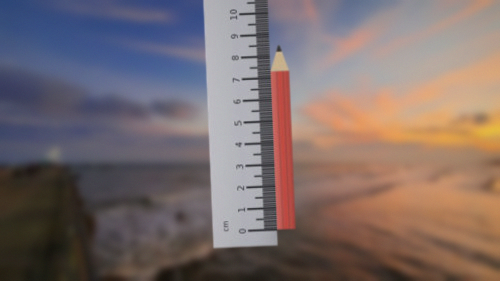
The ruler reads 8.5 cm
